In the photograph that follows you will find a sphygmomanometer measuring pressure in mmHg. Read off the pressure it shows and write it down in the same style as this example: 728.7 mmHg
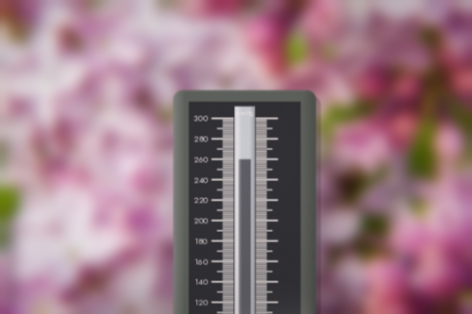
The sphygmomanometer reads 260 mmHg
